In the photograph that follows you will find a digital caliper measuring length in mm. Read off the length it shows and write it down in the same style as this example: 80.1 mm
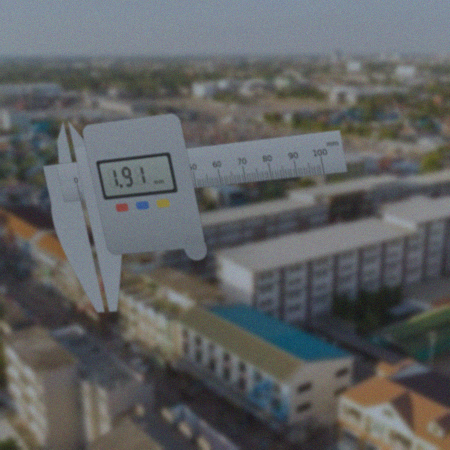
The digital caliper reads 1.91 mm
